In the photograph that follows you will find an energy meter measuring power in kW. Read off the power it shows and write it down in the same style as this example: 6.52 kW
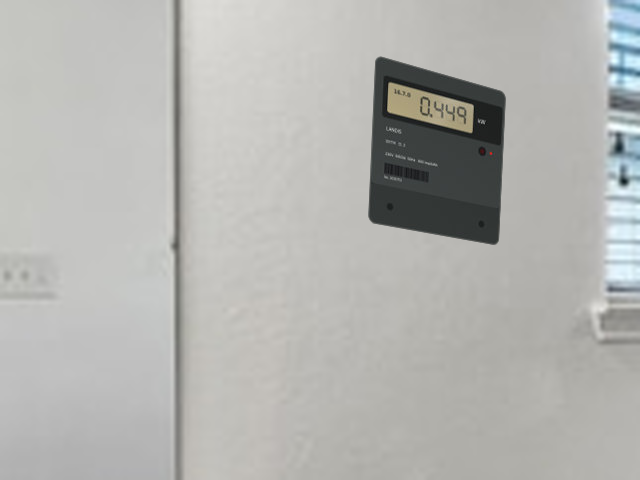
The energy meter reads 0.449 kW
